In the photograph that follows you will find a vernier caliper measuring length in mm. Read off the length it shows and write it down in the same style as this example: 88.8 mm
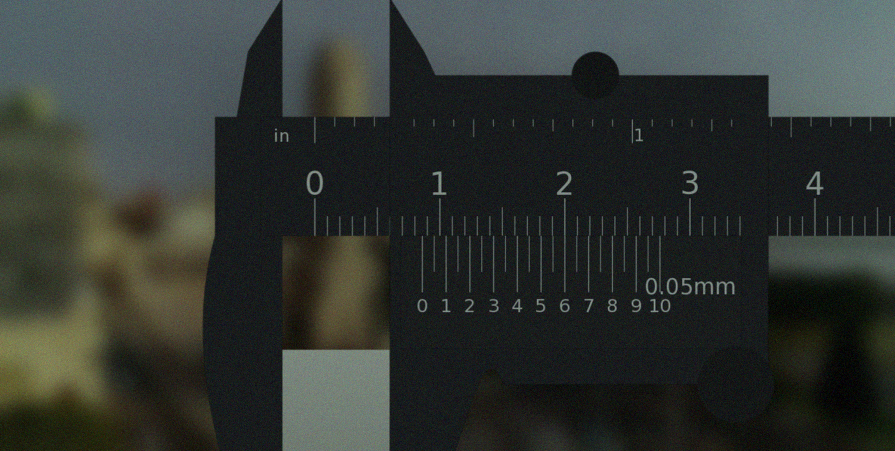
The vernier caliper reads 8.6 mm
